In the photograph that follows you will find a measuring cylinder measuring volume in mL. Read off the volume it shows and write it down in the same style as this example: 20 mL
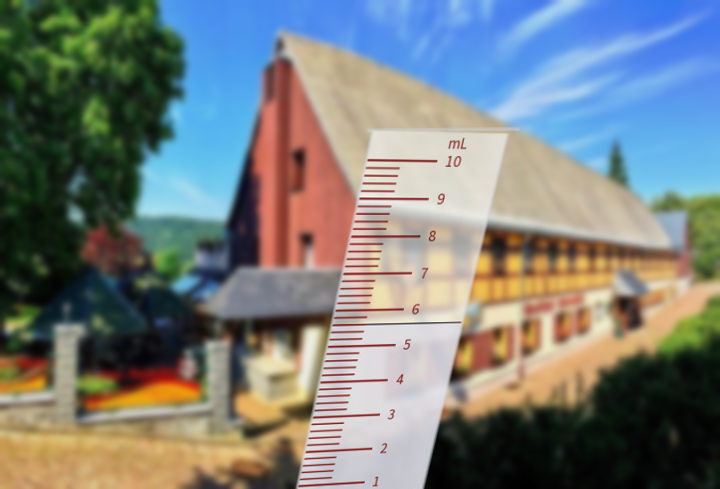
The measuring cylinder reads 5.6 mL
